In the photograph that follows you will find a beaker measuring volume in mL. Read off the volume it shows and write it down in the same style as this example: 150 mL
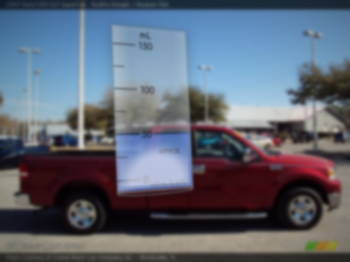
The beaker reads 50 mL
